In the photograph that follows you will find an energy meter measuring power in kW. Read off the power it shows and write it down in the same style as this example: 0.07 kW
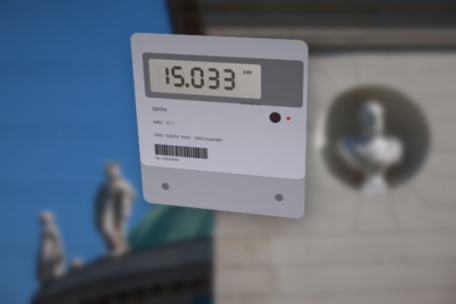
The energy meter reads 15.033 kW
